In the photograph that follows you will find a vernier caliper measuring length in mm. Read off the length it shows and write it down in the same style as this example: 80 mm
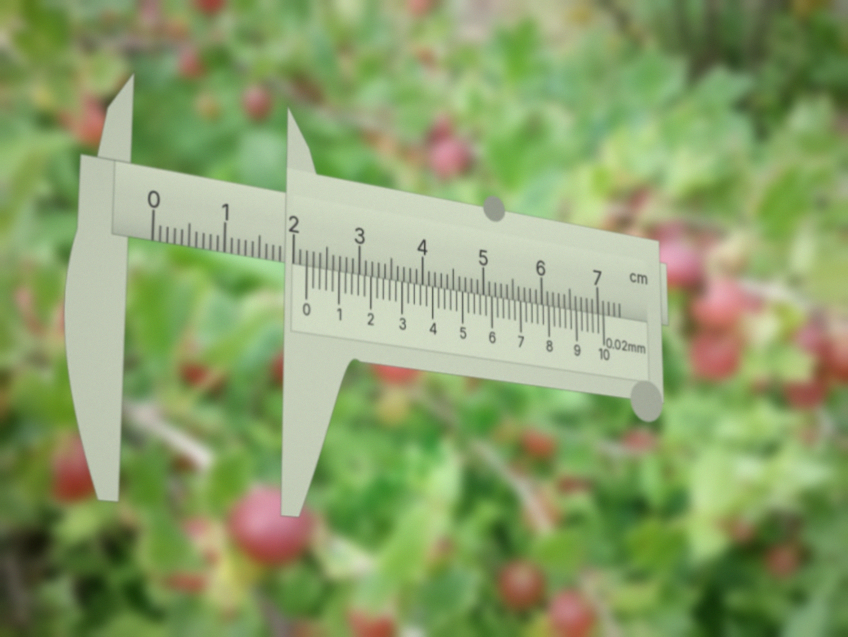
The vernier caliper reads 22.0 mm
